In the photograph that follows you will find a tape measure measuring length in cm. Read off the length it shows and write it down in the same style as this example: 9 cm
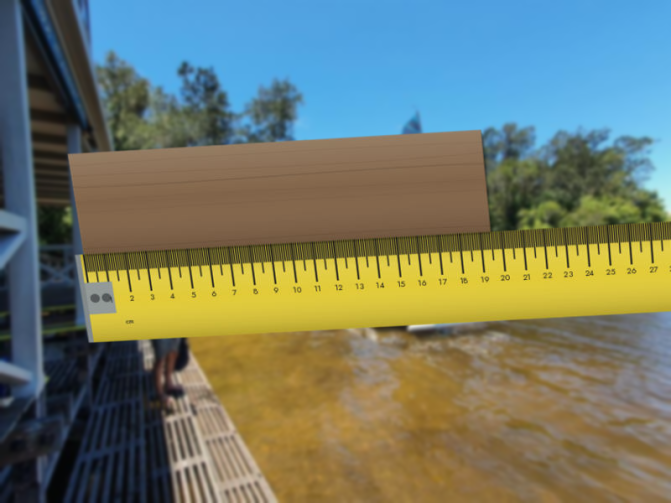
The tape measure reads 19.5 cm
